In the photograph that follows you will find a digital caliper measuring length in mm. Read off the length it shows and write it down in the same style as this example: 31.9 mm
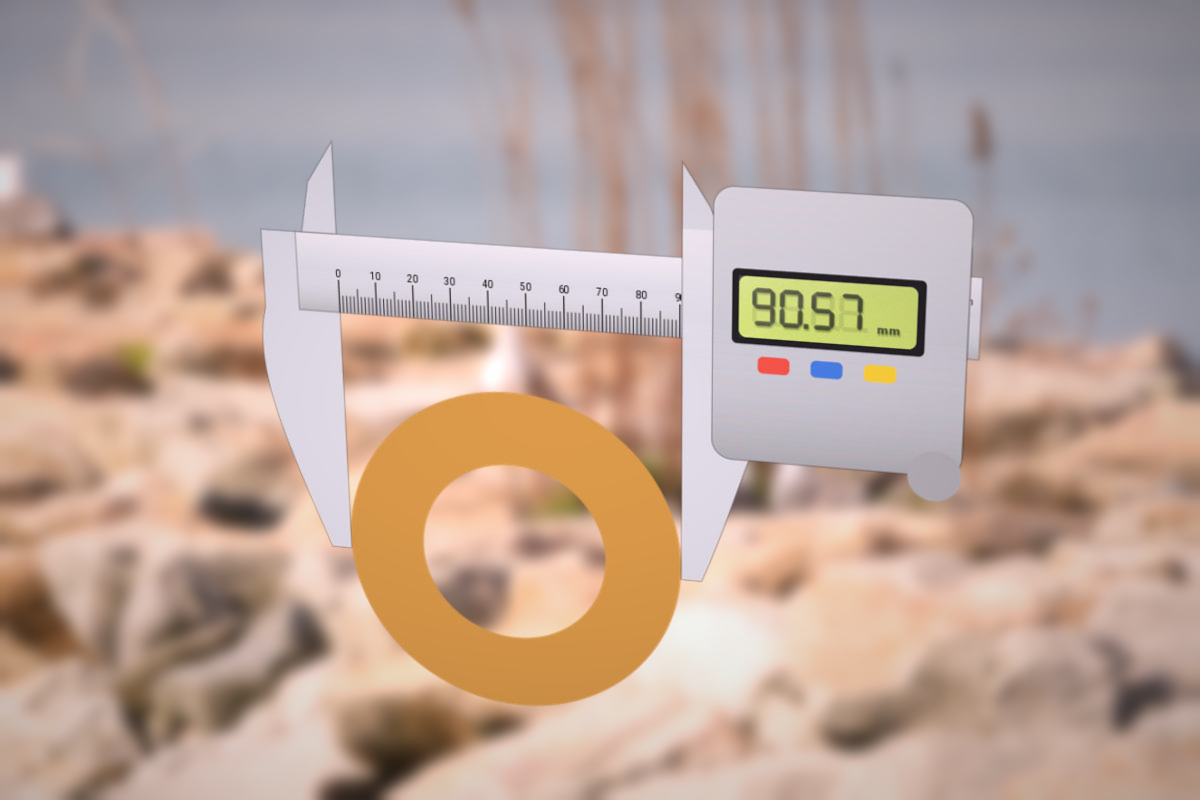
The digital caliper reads 90.57 mm
